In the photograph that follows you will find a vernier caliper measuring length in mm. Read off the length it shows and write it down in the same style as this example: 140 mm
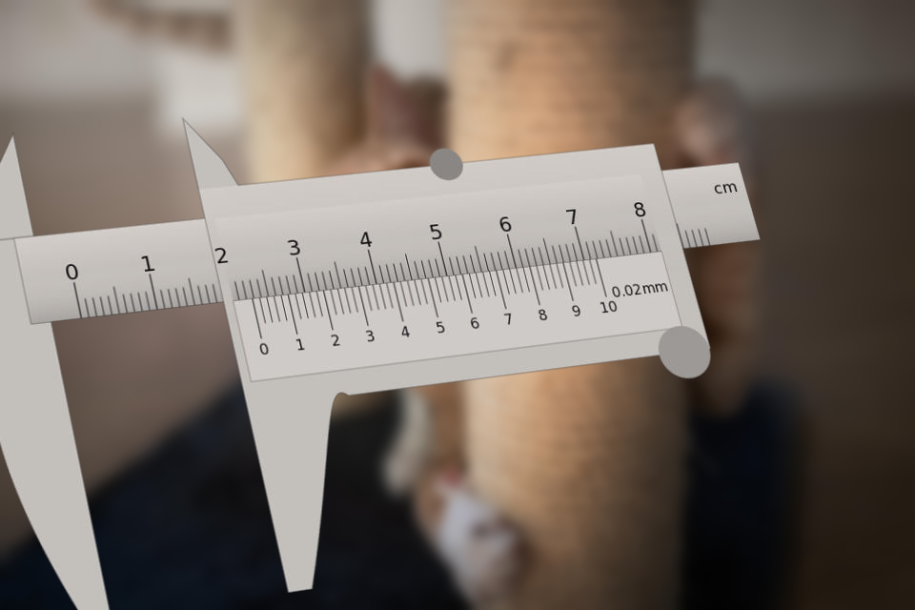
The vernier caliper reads 22.8 mm
